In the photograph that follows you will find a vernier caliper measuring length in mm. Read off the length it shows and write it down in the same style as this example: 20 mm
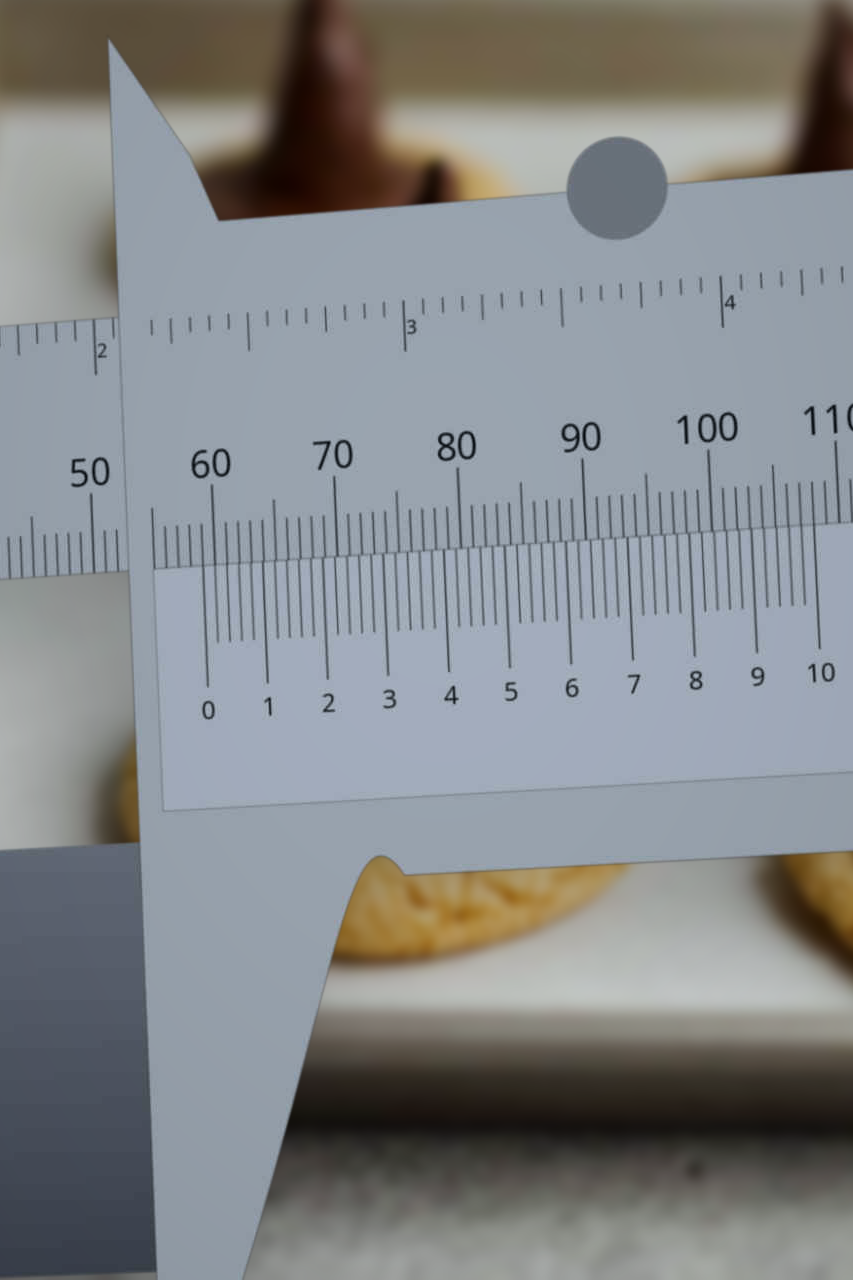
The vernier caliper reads 59.0 mm
